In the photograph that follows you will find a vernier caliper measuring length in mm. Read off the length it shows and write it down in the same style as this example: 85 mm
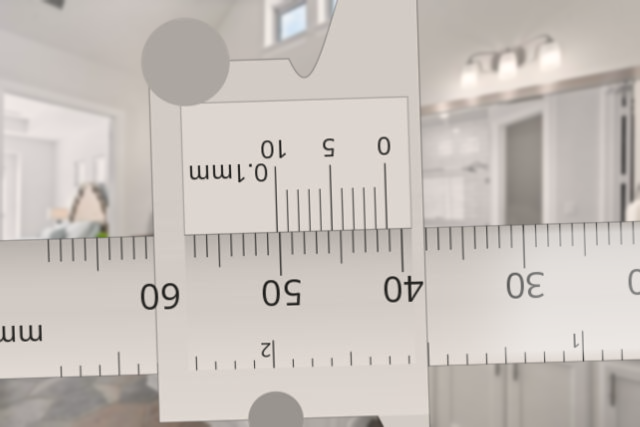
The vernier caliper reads 41.2 mm
